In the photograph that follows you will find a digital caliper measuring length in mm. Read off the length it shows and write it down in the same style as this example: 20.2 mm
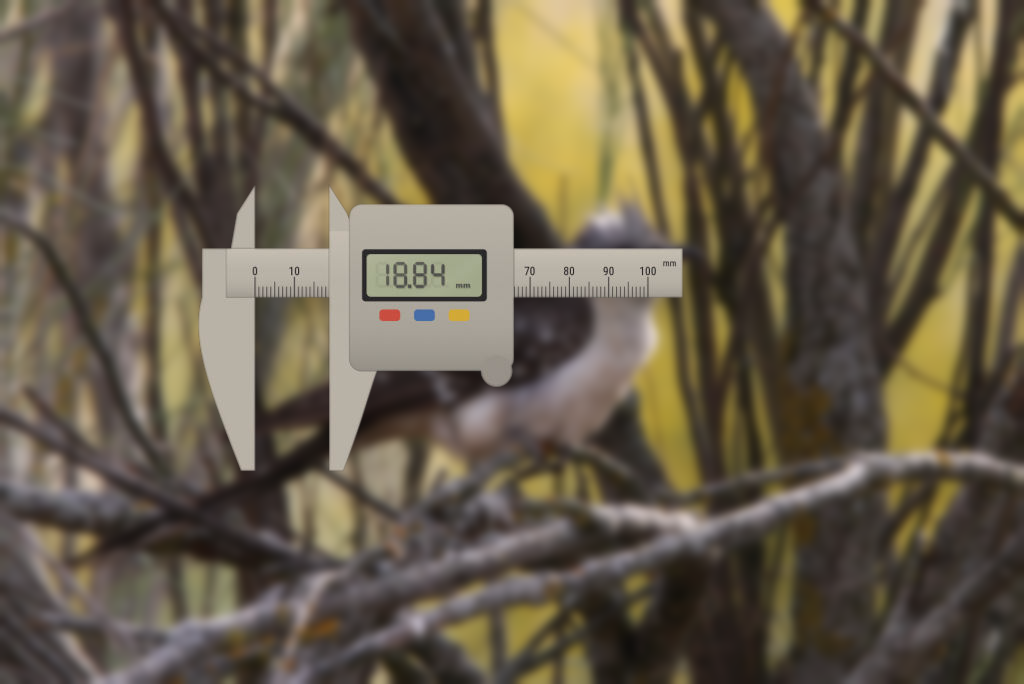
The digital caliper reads 18.84 mm
